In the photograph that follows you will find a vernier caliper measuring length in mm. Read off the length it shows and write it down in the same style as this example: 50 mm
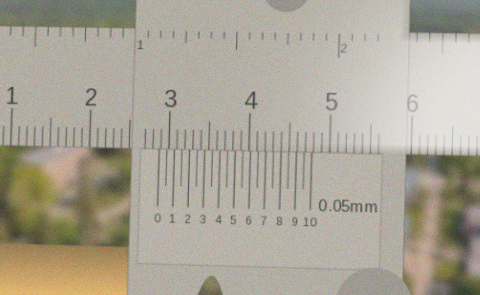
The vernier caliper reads 28.8 mm
